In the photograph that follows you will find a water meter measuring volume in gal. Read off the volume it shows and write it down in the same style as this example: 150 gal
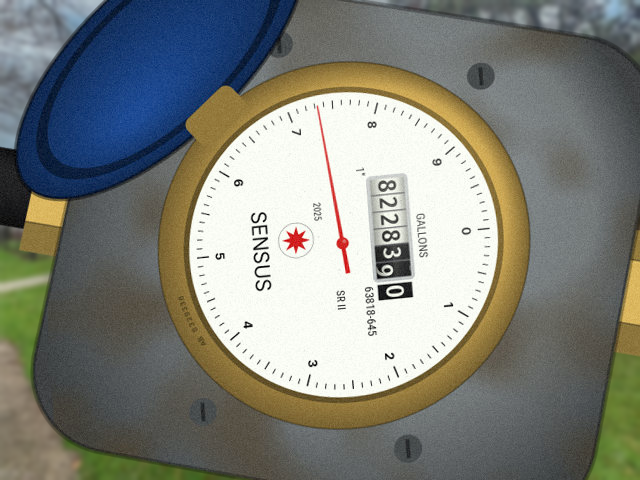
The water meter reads 8228387.3 gal
